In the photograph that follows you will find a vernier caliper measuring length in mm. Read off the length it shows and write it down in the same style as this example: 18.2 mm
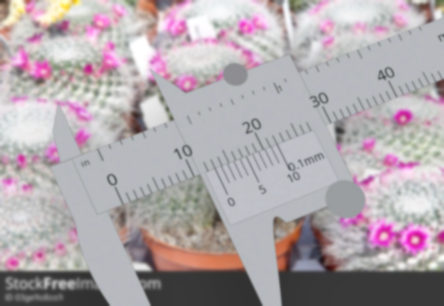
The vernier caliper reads 13.0 mm
